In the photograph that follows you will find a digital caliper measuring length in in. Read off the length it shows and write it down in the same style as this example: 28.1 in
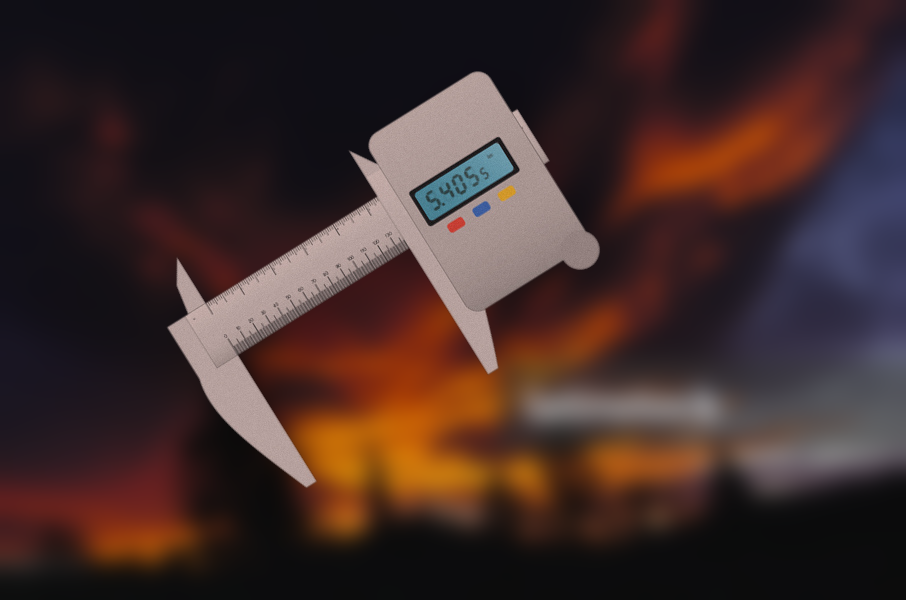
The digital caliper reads 5.4055 in
